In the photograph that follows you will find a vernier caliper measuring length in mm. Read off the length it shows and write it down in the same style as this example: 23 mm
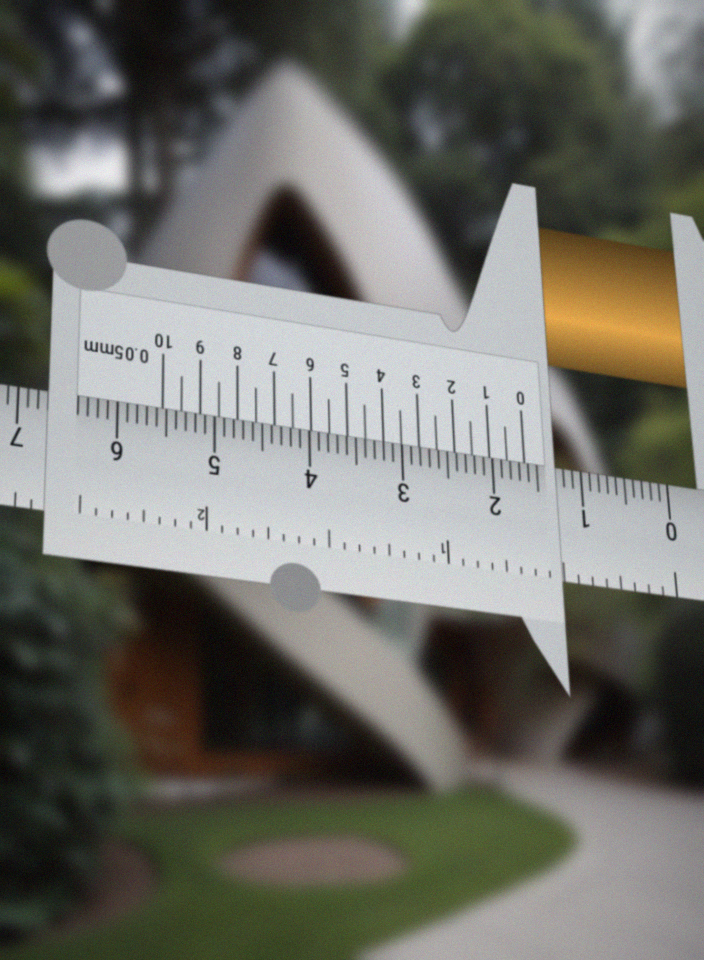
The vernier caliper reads 16.4 mm
